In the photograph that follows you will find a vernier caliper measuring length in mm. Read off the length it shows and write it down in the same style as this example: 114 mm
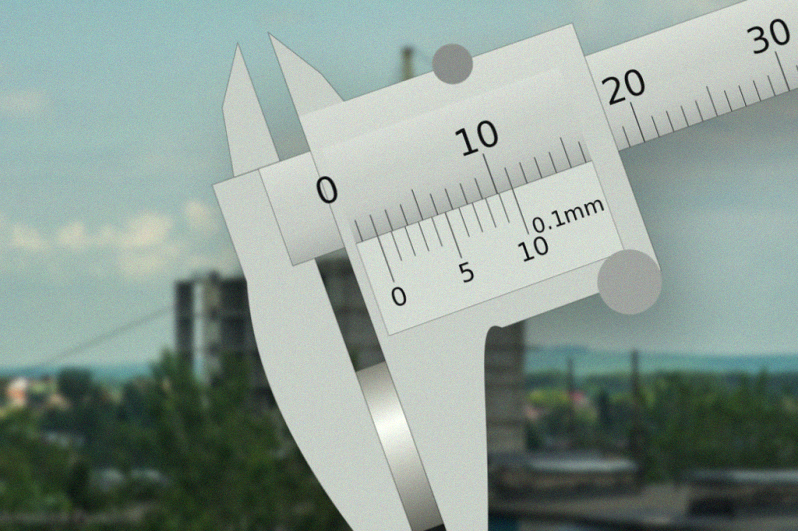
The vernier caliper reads 2.0 mm
